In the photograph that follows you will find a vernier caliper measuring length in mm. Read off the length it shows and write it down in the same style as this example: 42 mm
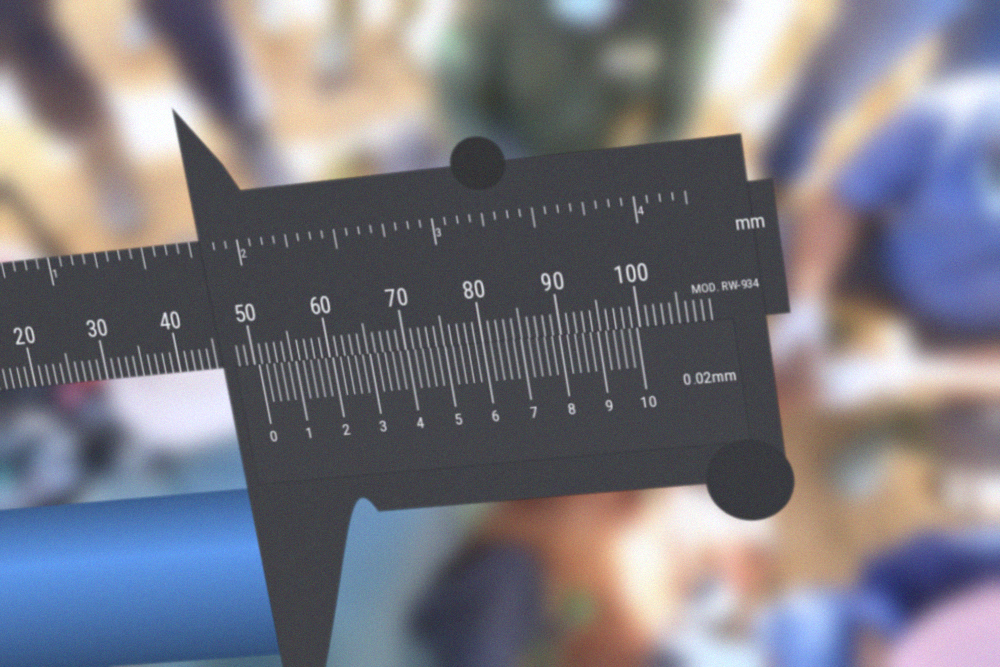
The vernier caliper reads 50.6 mm
